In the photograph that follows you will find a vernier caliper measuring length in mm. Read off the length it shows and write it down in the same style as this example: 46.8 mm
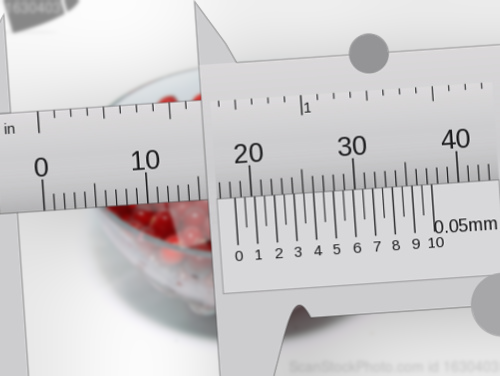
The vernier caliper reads 18.4 mm
